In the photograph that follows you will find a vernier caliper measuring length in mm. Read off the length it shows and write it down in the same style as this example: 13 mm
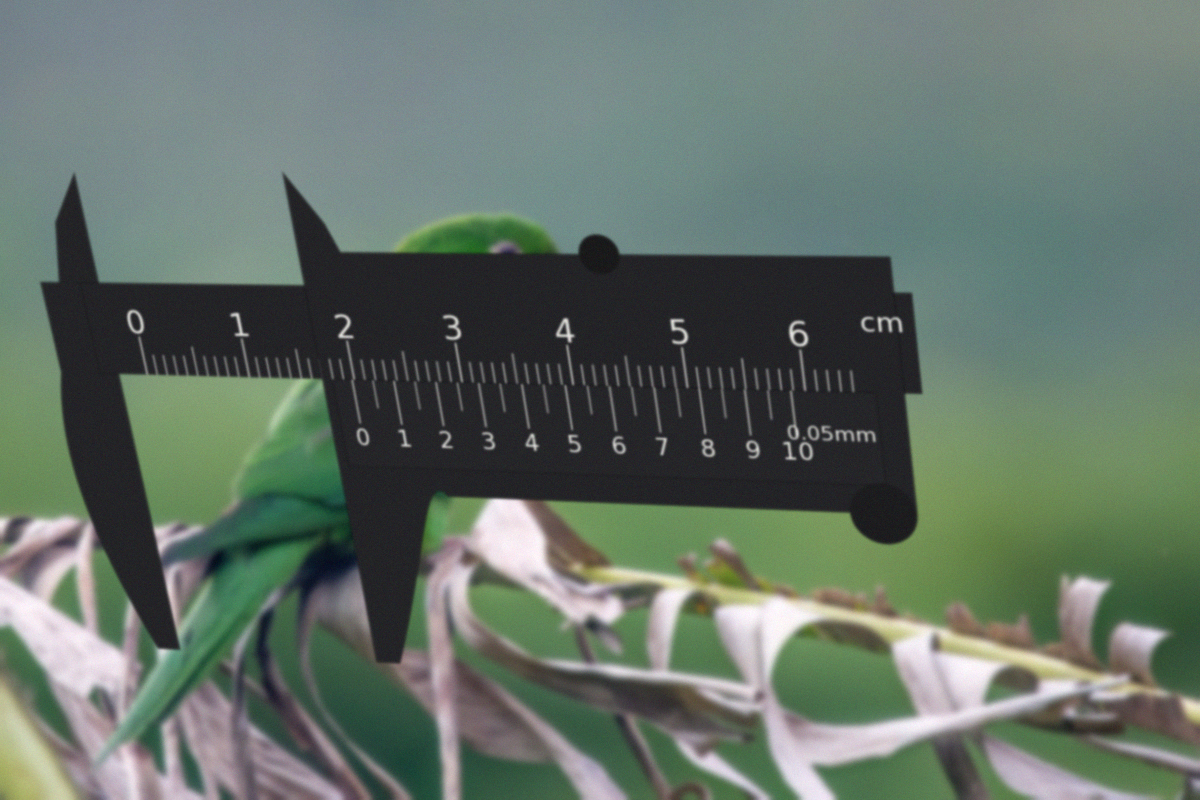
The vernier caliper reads 19.8 mm
